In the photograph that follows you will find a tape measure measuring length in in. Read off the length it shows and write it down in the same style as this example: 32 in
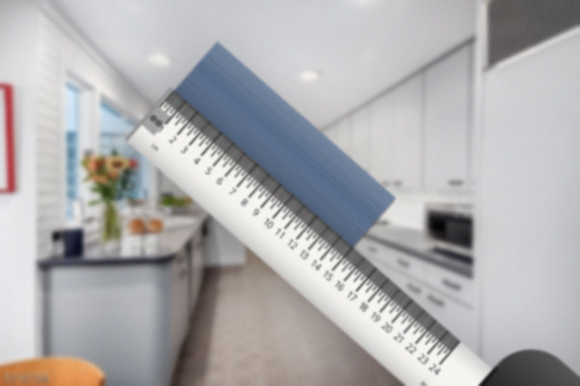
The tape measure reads 15 in
